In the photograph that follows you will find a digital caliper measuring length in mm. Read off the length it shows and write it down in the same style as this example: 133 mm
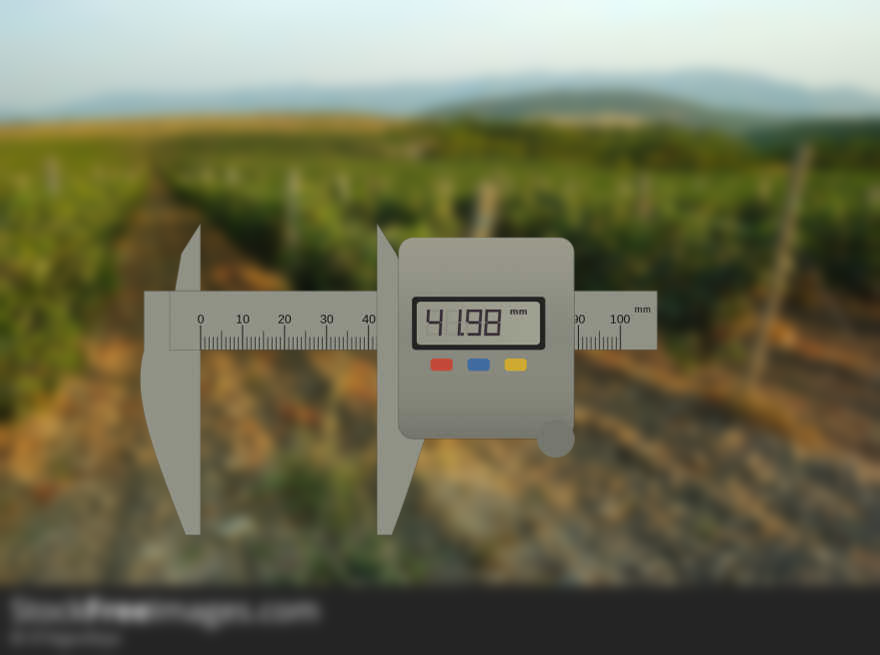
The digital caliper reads 41.98 mm
